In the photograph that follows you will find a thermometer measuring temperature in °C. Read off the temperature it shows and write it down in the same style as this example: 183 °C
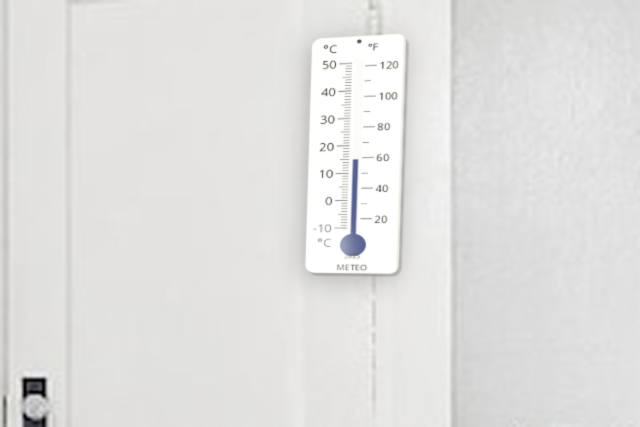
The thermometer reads 15 °C
